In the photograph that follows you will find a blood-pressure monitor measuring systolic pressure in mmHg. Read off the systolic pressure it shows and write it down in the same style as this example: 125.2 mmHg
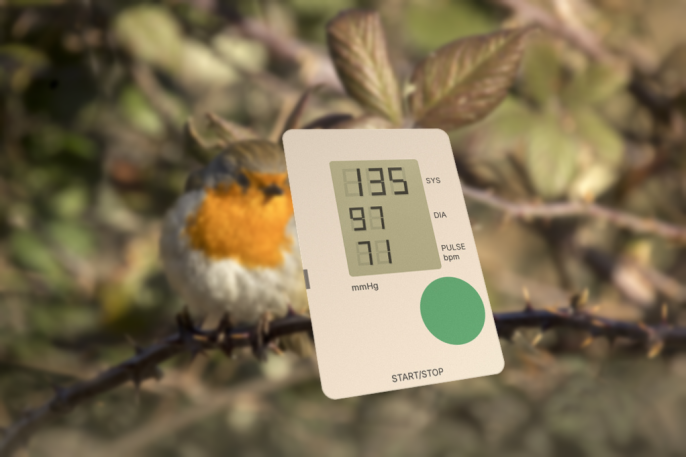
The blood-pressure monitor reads 135 mmHg
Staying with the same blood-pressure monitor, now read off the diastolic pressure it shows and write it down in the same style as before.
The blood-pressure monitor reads 97 mmHg
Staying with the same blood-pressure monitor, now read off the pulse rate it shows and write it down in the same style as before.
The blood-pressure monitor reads 71 bpm
